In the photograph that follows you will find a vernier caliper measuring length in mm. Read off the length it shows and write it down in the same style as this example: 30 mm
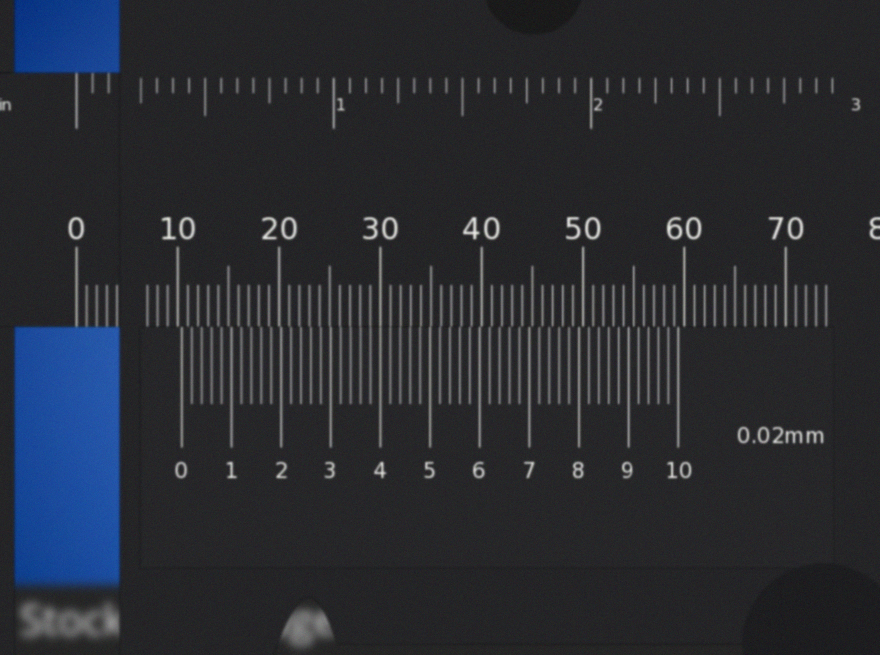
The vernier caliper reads 10.4 mm
